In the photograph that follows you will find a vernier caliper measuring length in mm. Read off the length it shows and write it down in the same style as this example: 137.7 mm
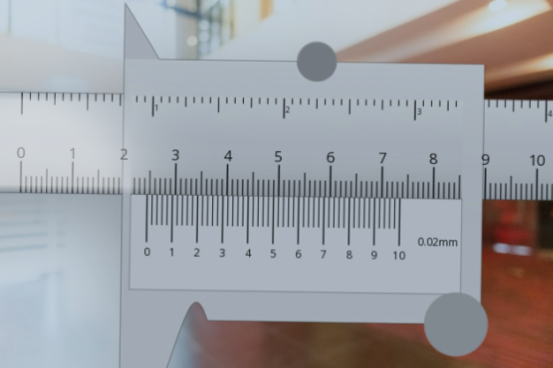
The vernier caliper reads 24.5 mm
